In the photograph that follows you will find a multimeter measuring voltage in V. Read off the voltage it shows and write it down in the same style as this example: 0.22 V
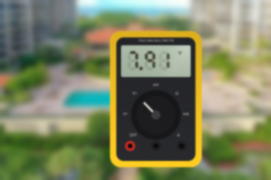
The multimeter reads 7.91 V
